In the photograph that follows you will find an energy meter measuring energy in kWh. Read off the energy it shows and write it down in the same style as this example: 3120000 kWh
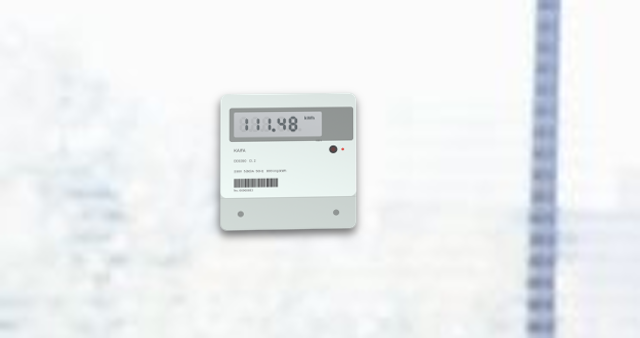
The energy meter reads 111.48 kWh
